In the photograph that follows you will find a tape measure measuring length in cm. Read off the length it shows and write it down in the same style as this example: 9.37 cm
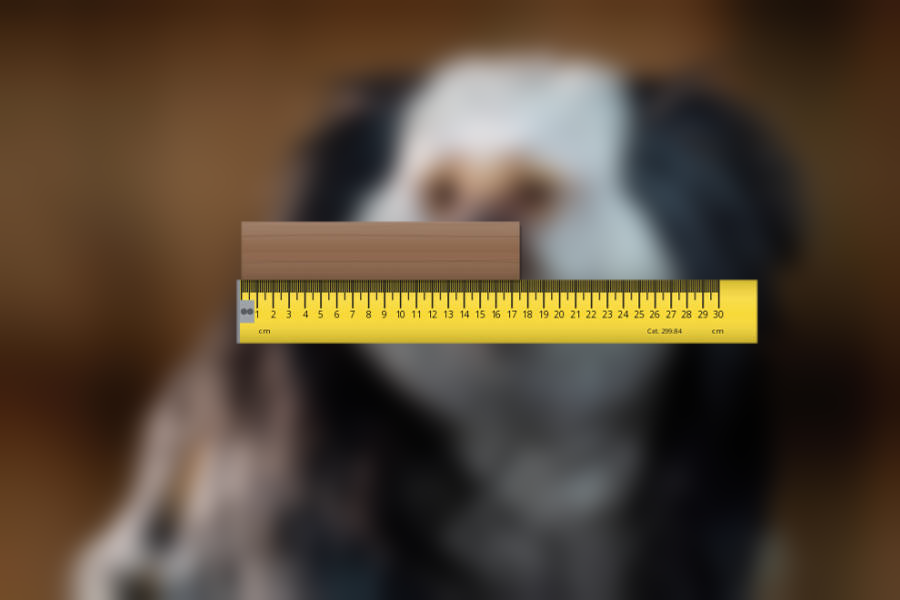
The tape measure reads 17.5 cm
